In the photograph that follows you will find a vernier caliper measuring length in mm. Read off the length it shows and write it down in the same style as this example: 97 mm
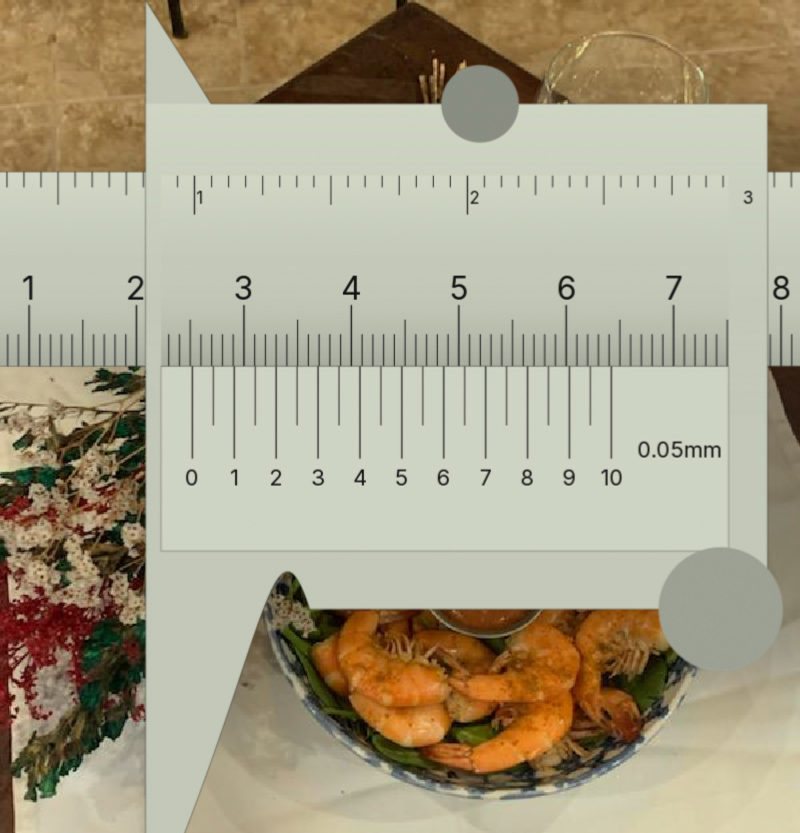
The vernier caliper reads 25.2 mm
